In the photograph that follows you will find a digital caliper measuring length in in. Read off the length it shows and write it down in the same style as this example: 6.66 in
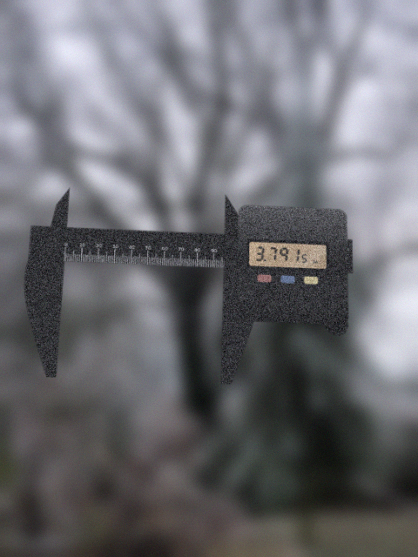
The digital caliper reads 3.7915 in
